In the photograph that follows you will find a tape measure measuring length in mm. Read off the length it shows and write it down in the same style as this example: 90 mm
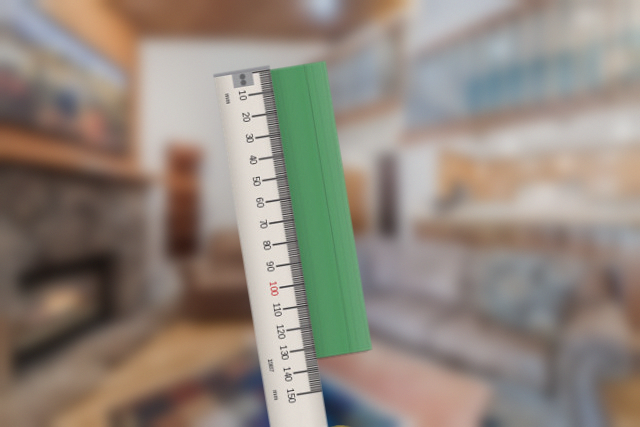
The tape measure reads 135 mm
